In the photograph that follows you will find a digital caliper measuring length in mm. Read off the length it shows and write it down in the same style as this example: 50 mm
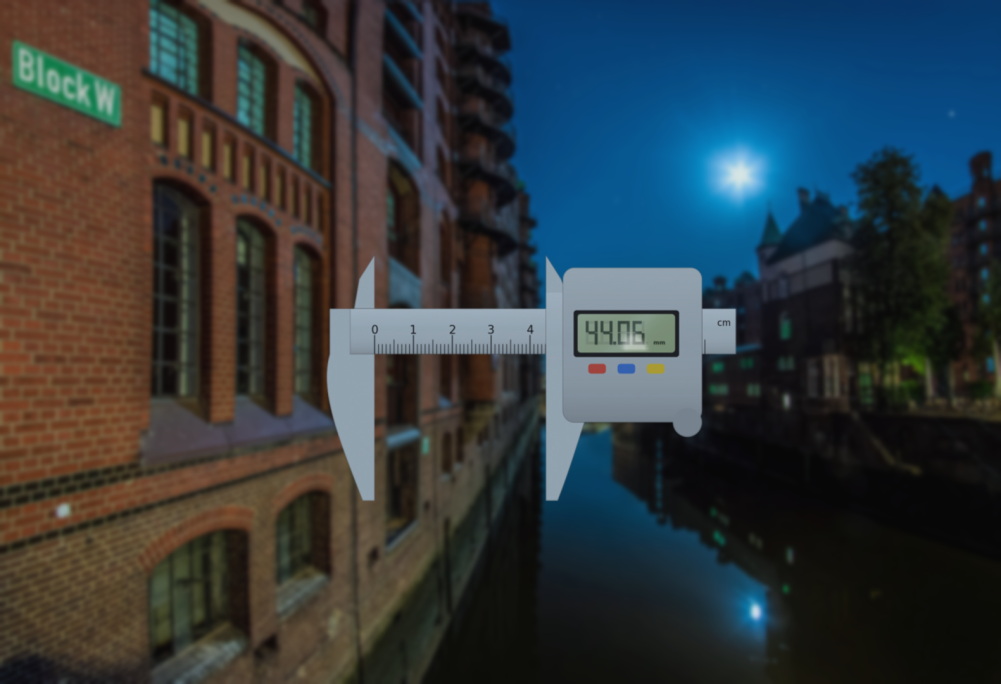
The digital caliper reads 44.06 mm
